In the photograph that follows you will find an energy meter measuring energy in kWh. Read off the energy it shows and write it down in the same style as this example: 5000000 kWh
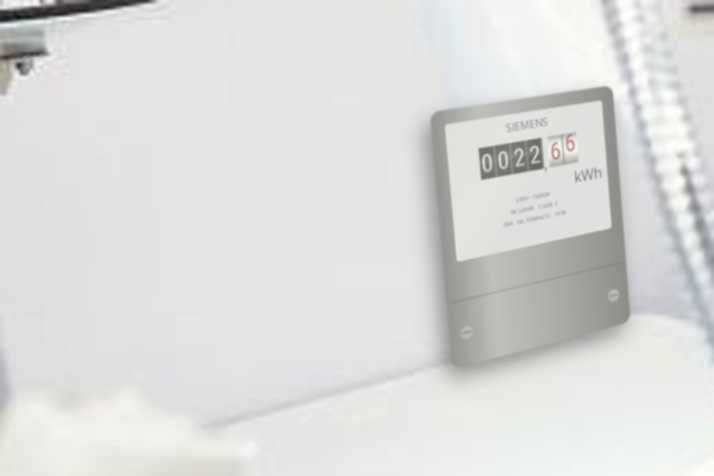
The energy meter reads 22.66 kWh
